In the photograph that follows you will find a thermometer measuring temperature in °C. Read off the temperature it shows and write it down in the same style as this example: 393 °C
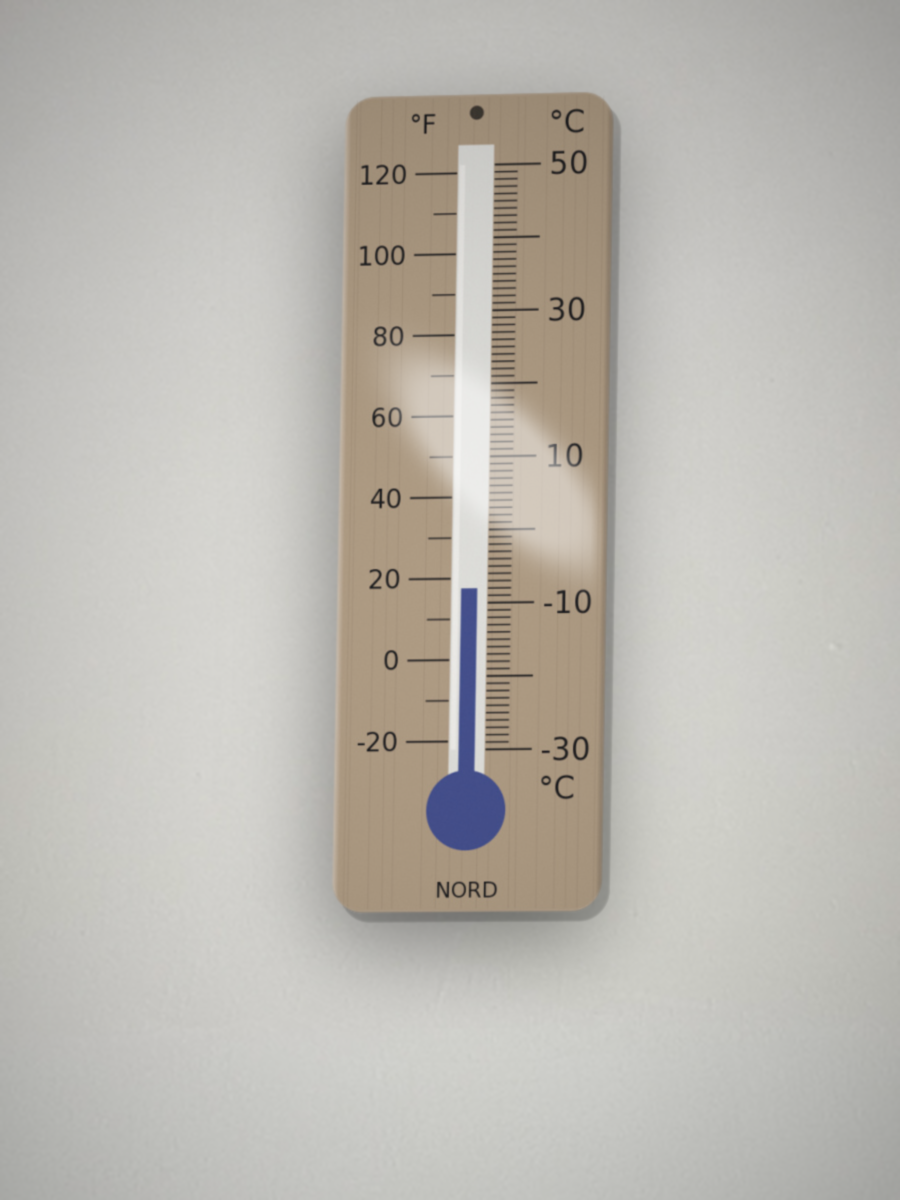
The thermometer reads -8 °C
